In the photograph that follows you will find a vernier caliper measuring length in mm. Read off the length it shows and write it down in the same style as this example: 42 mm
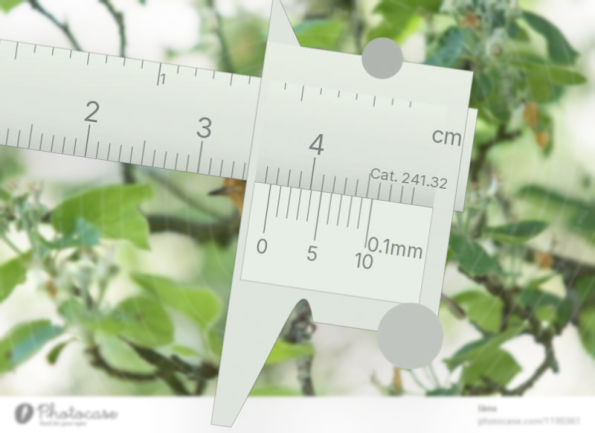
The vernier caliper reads 36.5 mm
